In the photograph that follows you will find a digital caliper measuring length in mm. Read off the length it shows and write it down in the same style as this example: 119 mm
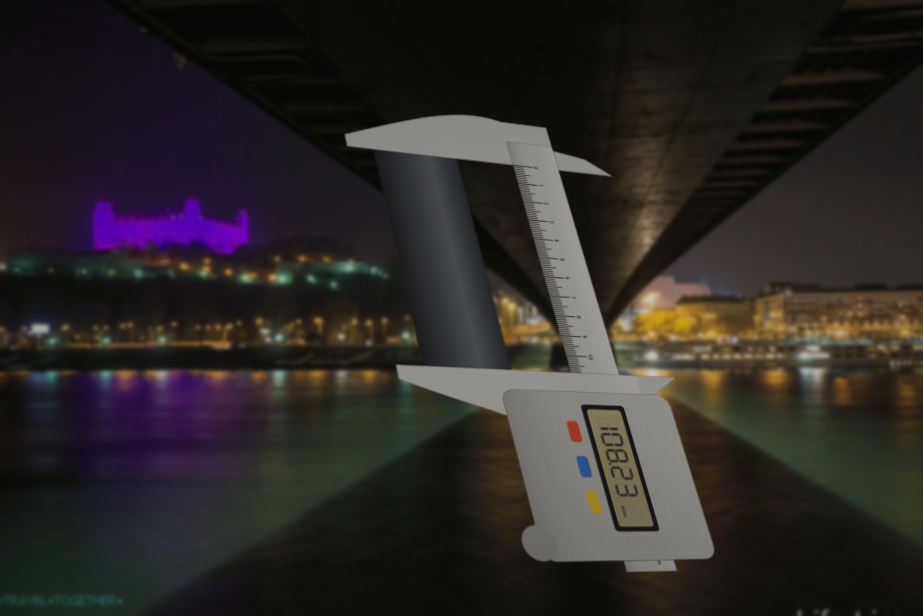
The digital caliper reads 108.23 mm
